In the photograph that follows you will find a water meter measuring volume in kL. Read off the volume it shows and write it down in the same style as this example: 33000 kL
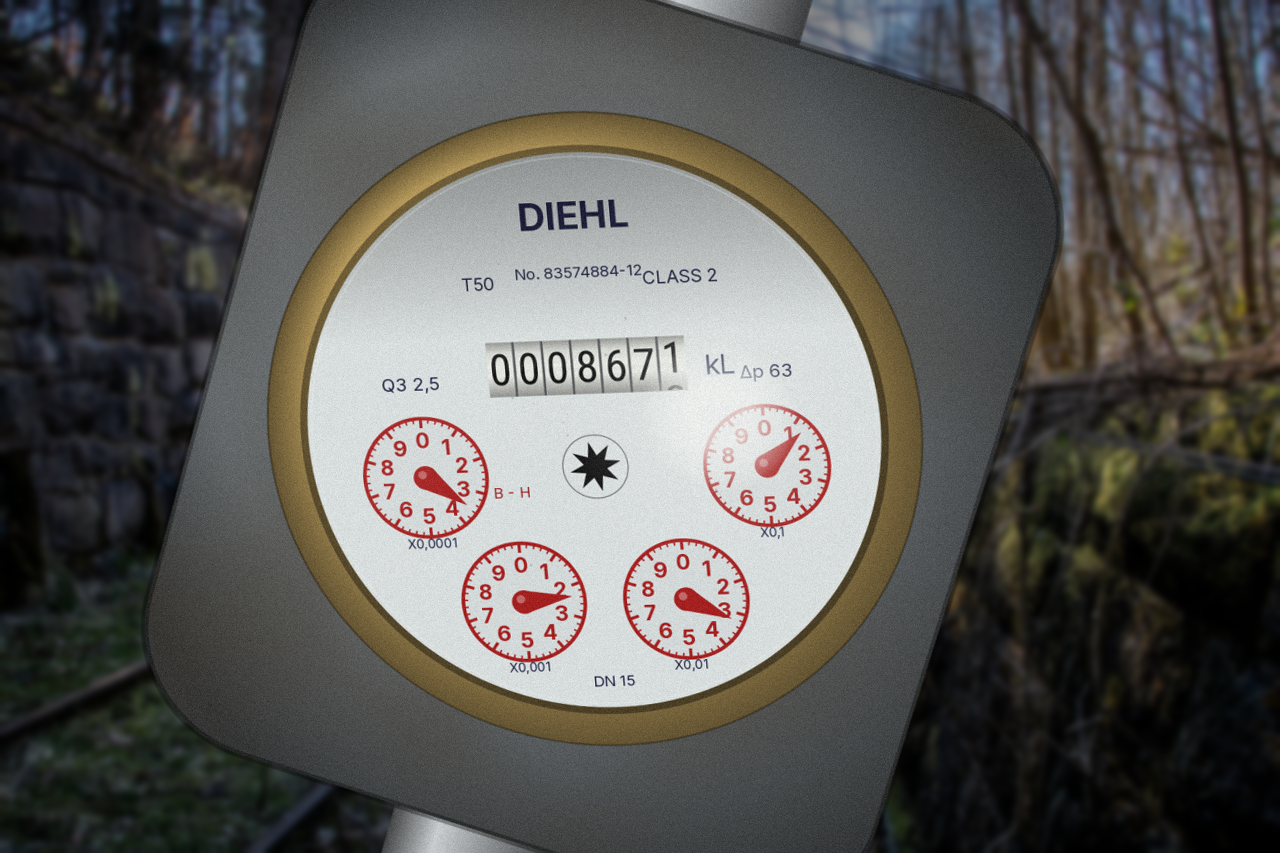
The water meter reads 8671.1323 kL
